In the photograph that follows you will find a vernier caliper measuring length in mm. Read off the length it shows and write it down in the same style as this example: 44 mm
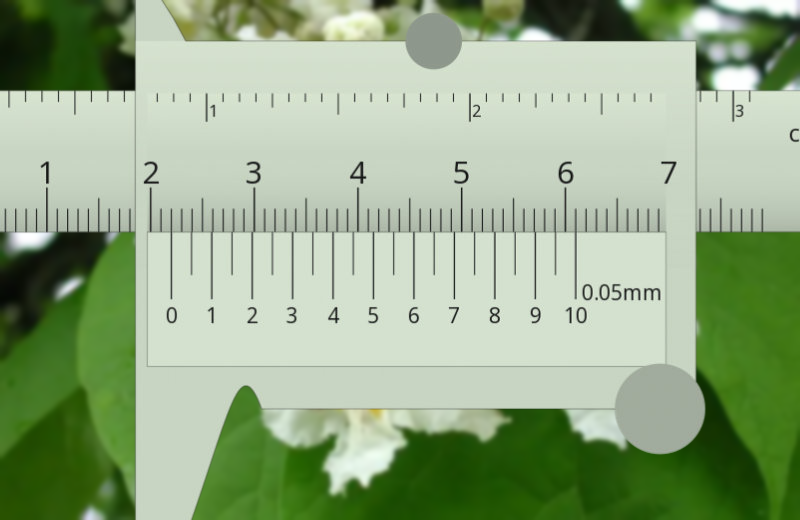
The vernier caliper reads 22.0 mm
